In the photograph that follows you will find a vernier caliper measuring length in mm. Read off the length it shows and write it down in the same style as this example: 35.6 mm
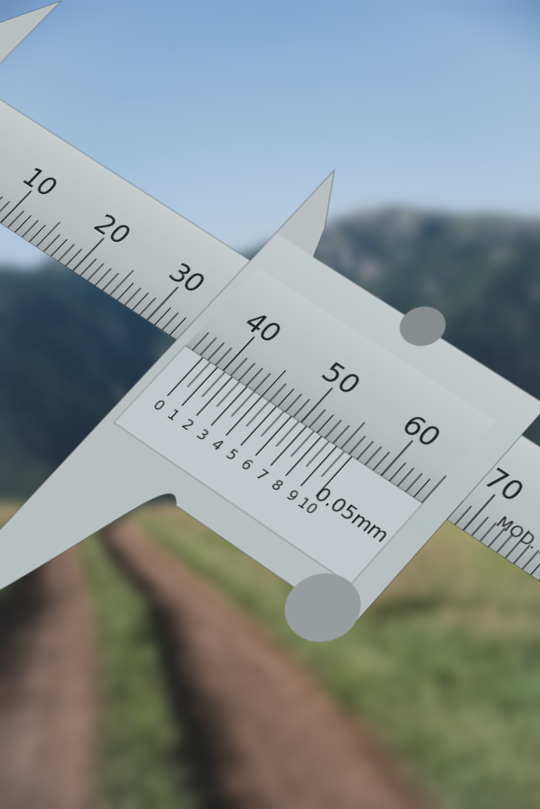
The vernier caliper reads 37.4 mm
